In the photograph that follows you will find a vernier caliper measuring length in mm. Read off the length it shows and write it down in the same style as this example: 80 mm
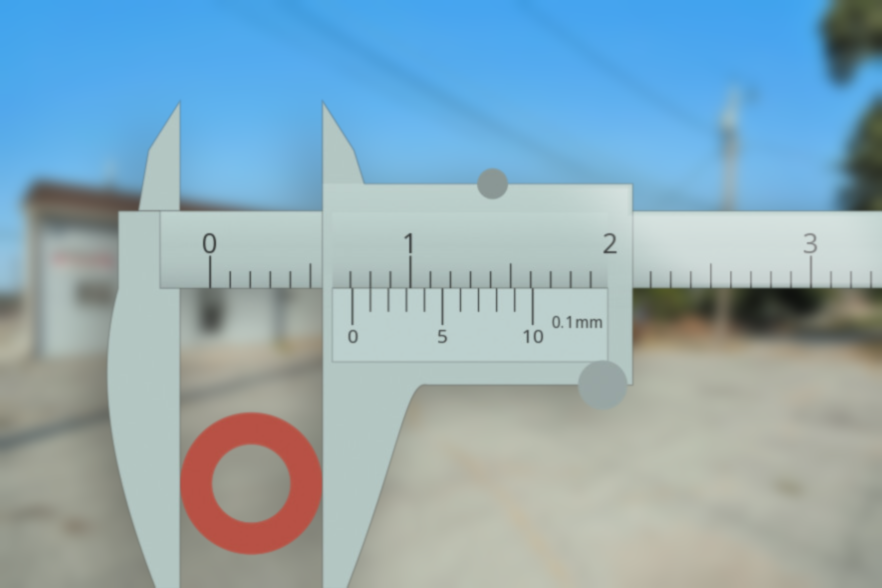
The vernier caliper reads 7.1 mm
